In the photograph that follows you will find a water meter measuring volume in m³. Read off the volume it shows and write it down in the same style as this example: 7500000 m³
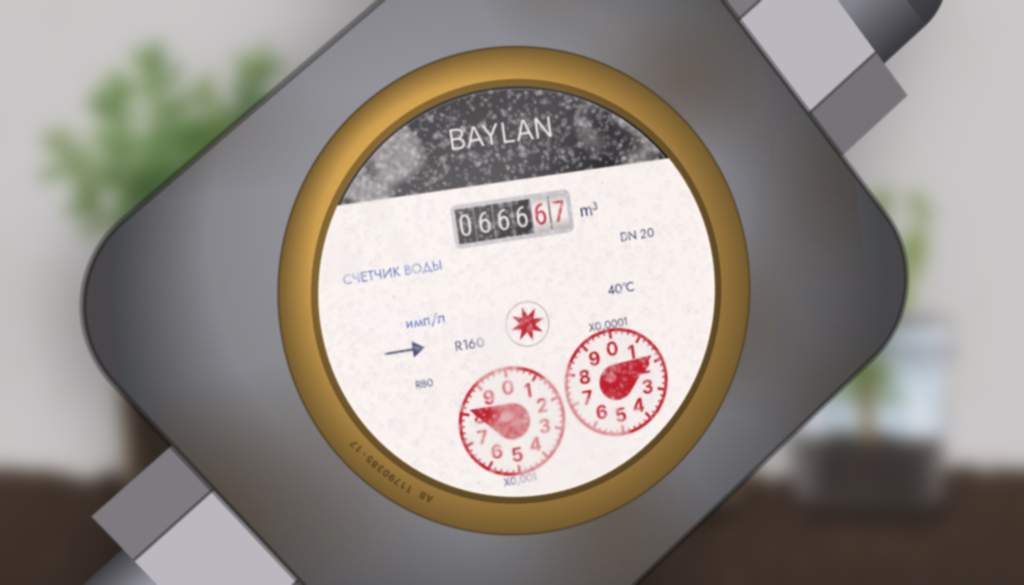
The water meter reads 666.6781 m³
